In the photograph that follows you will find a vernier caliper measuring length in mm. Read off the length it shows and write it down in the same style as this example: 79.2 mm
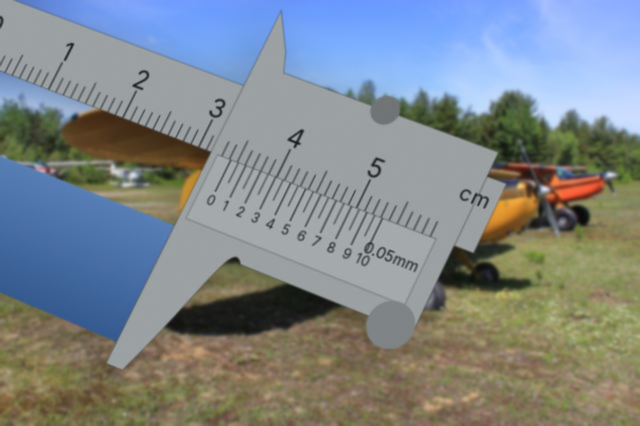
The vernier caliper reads 34.2 mm
